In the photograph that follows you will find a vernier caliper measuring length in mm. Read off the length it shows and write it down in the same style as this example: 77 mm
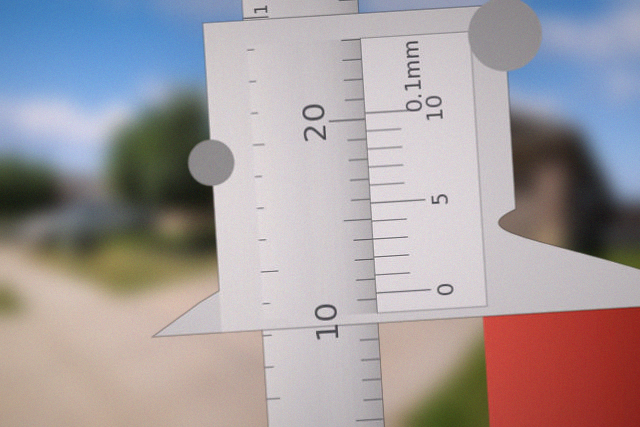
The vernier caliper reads 11.3 mm
